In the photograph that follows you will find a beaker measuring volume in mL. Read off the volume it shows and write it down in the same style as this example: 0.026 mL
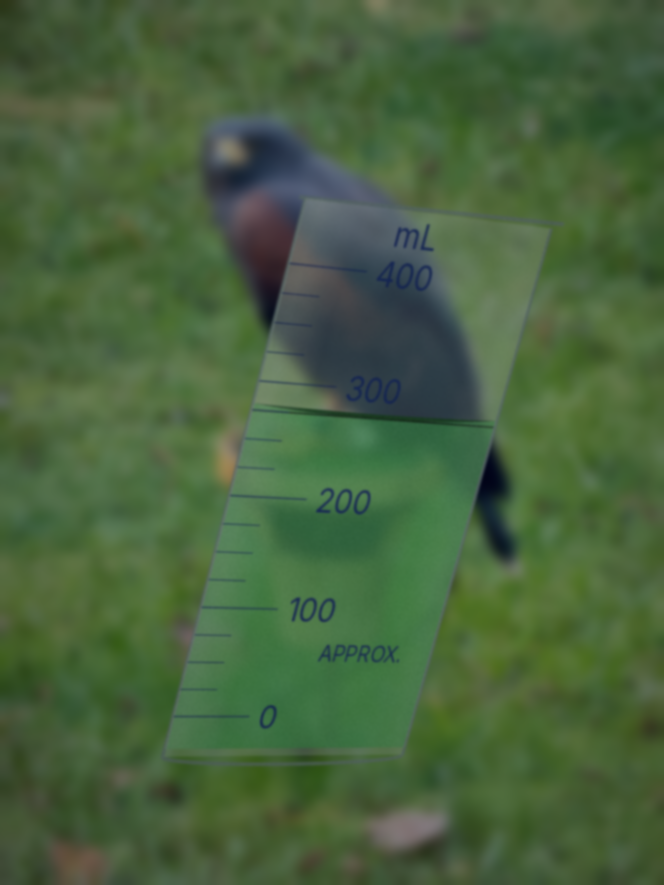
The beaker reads 275 mL
